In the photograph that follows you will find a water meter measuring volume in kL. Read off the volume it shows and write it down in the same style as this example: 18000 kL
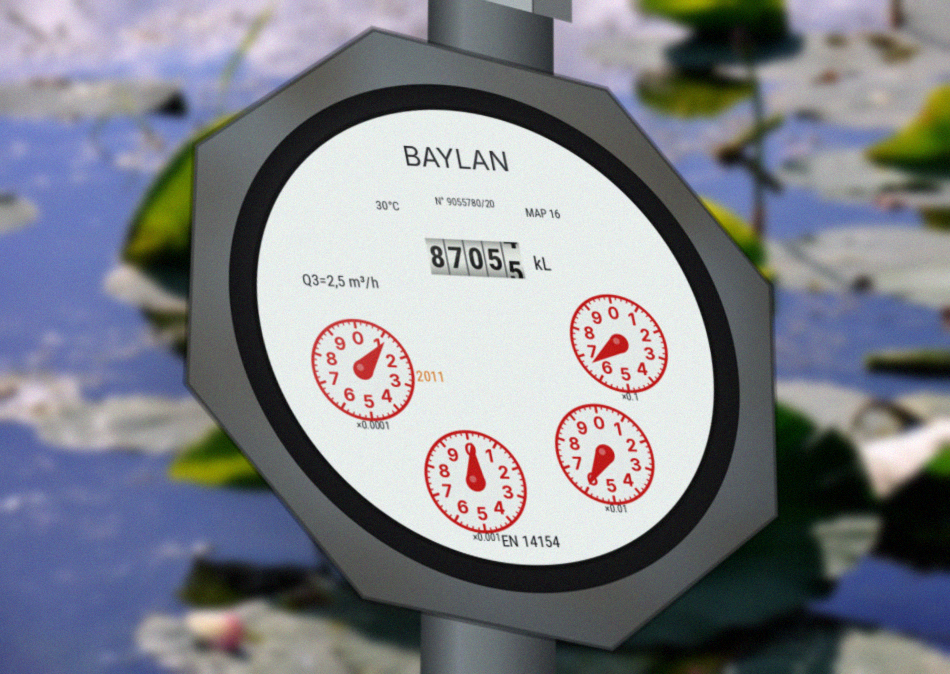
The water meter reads 87054.6601 kL
